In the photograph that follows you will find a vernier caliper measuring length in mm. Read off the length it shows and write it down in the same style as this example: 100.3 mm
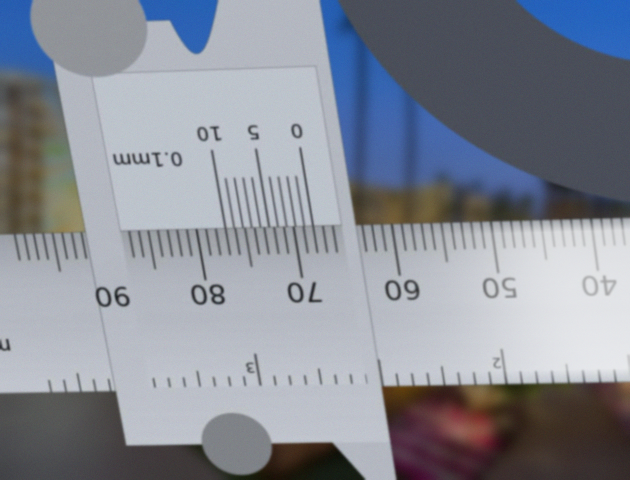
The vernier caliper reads 68.0 mm
